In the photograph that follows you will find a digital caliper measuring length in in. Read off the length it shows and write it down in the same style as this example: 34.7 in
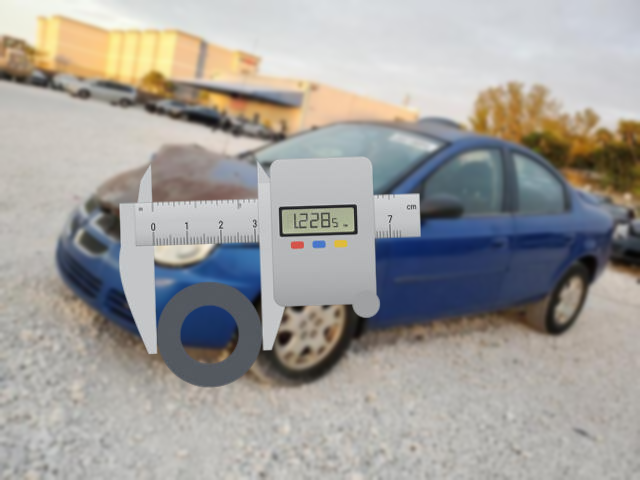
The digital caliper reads 1.2285 in
